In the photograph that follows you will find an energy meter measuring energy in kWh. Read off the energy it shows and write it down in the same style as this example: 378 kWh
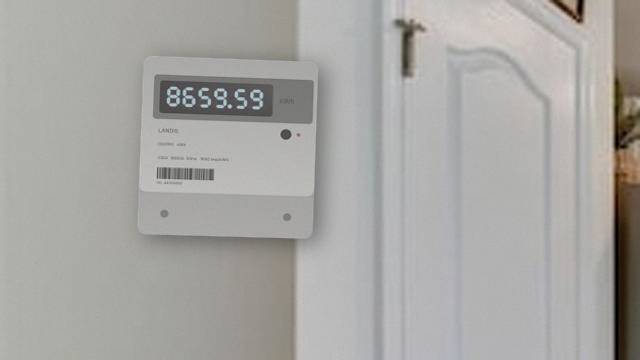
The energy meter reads 8659.59 kWh
